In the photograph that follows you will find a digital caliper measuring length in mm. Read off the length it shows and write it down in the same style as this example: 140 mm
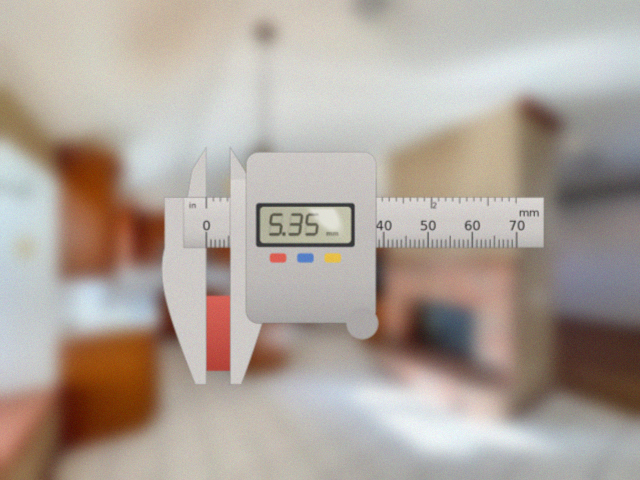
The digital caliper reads 5.35 mm
